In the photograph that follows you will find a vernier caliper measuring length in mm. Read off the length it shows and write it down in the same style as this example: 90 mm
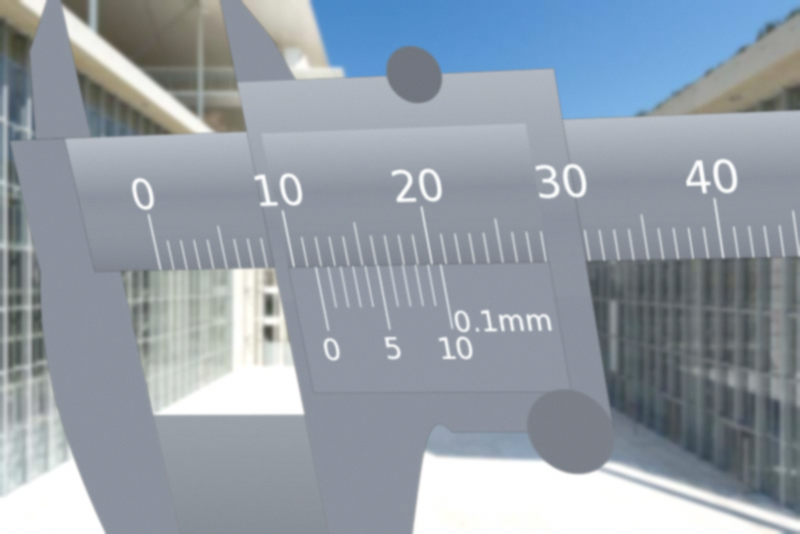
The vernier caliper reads 11.6 mm
